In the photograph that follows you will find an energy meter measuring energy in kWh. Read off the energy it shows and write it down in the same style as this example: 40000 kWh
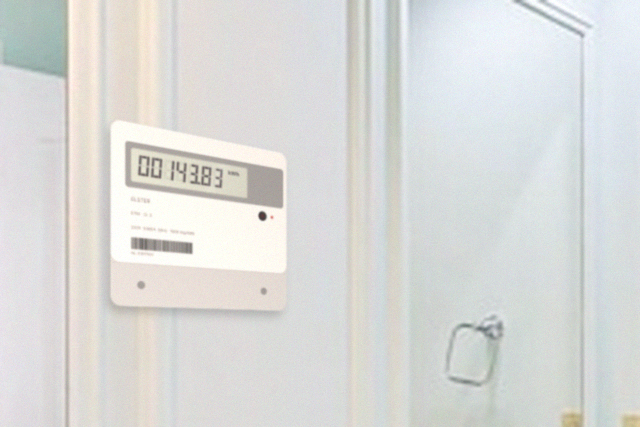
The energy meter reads 143.83 kWh
